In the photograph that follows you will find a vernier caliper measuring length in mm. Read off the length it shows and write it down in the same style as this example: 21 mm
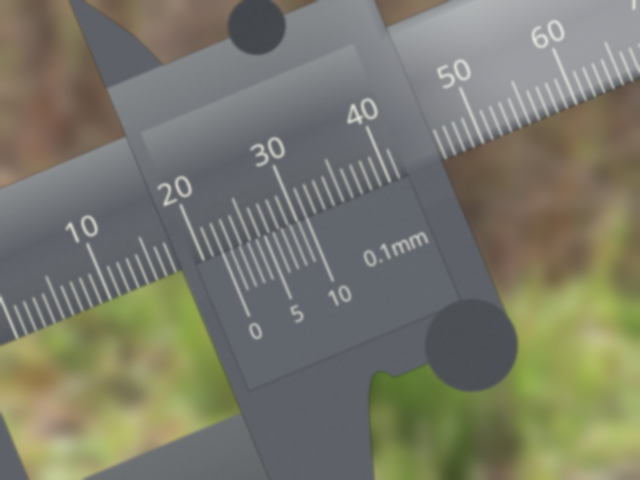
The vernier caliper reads 22.0 mm
